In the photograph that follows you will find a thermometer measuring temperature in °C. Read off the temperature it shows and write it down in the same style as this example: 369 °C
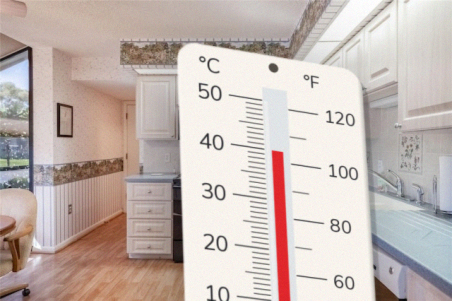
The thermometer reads 40 °C
